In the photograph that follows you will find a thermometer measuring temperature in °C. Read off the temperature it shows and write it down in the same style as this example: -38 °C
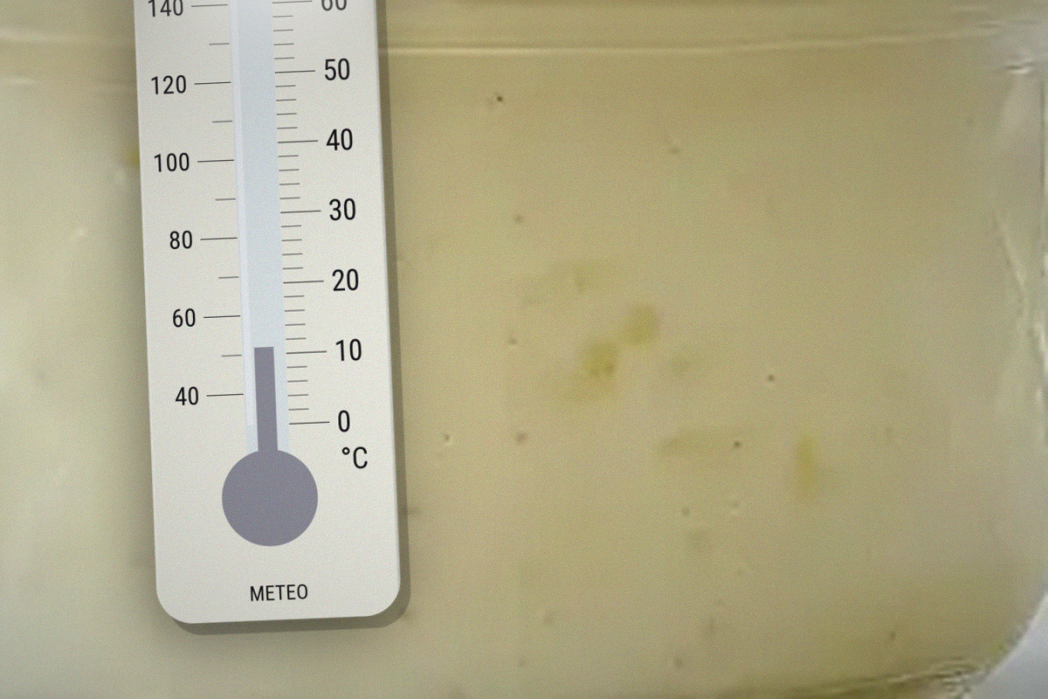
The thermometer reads 11 °C
